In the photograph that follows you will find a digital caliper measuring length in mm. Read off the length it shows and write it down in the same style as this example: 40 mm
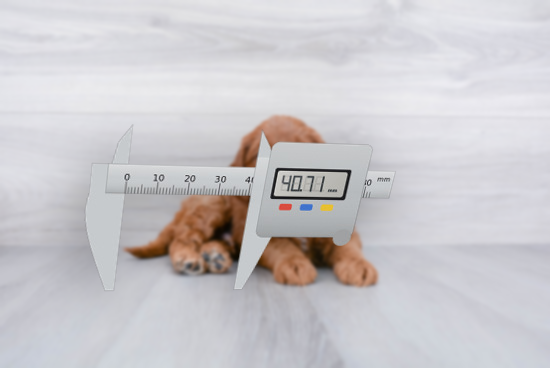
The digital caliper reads 40.71 mm
